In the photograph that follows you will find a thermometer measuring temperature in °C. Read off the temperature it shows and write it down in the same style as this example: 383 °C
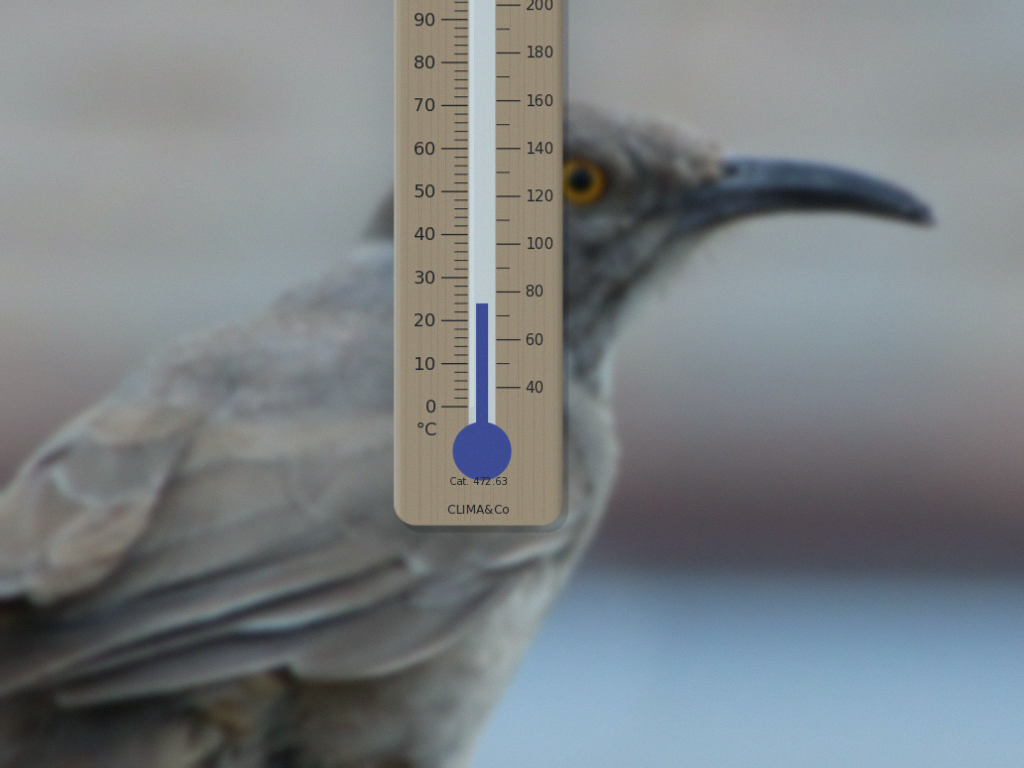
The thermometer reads 24 °C
